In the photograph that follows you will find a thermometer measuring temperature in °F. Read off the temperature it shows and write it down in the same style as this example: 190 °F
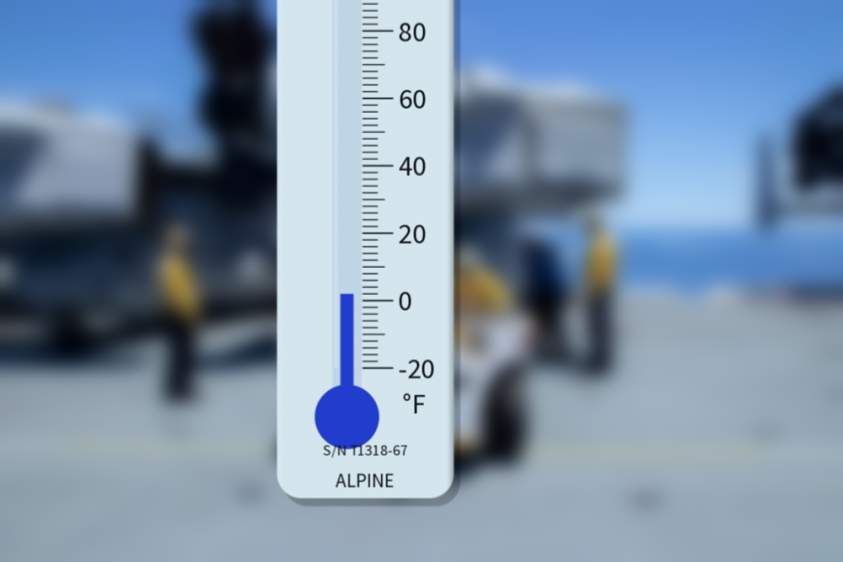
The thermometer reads 2 °F
